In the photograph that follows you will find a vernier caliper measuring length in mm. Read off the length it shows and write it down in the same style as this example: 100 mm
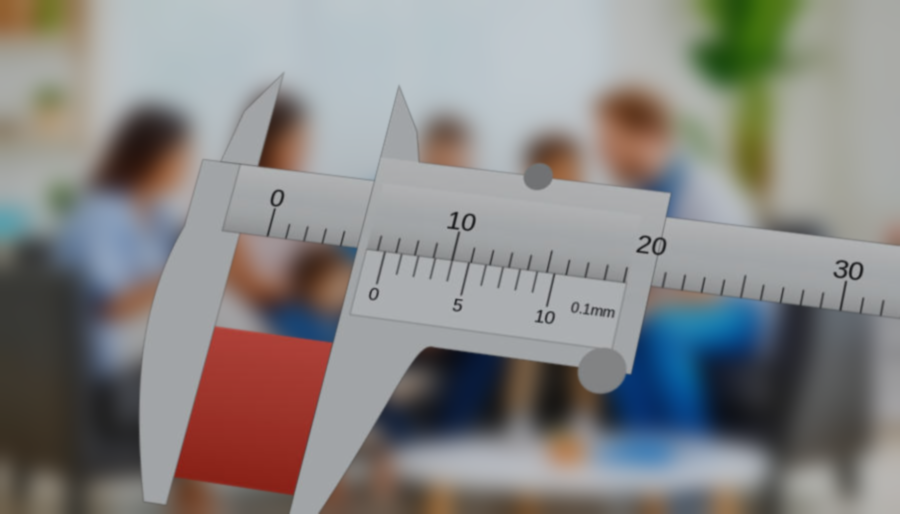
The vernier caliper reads 6.4 mm
